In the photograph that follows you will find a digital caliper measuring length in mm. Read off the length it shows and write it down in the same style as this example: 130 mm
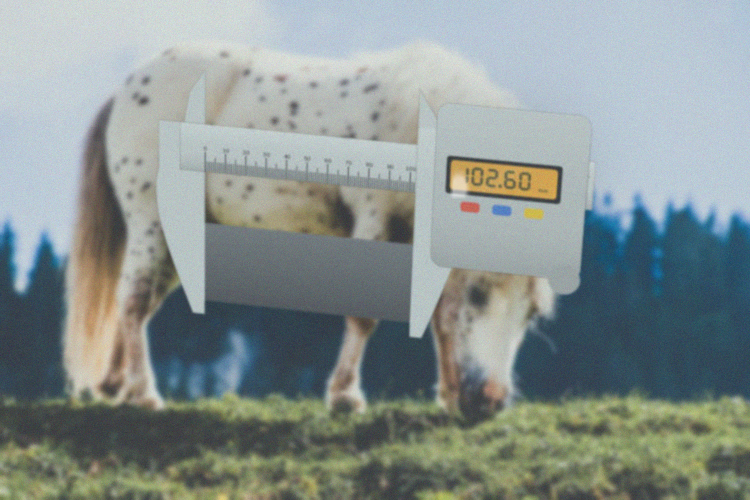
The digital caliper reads 102.60 mm
